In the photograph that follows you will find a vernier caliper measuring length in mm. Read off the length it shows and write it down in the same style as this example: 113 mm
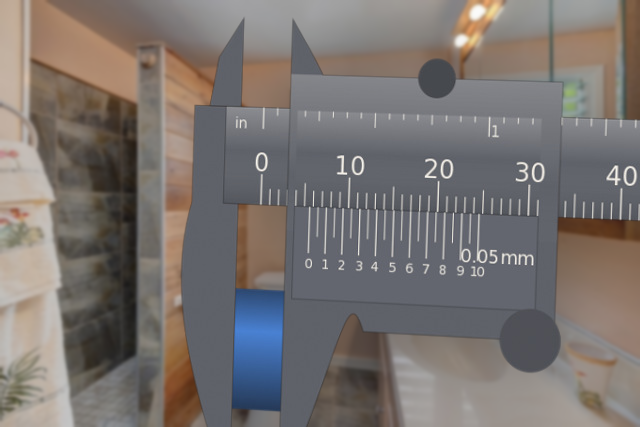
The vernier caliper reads 5.6 mm
